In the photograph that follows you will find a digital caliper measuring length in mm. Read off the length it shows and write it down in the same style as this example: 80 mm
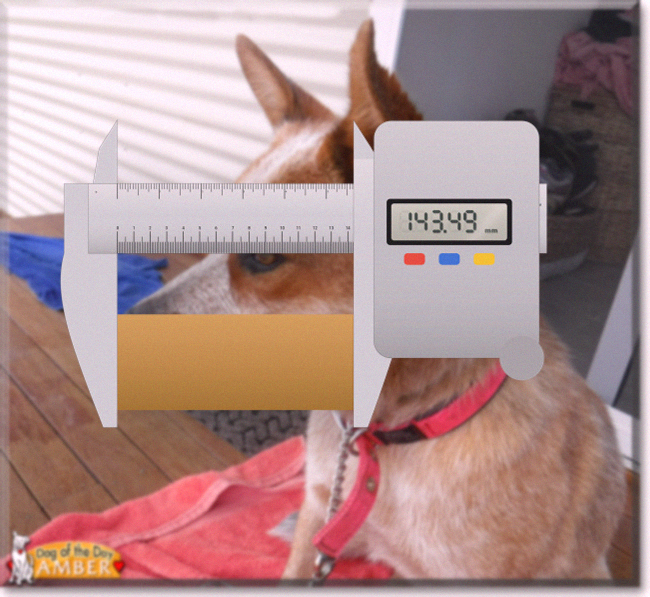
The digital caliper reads 143.49 mm
